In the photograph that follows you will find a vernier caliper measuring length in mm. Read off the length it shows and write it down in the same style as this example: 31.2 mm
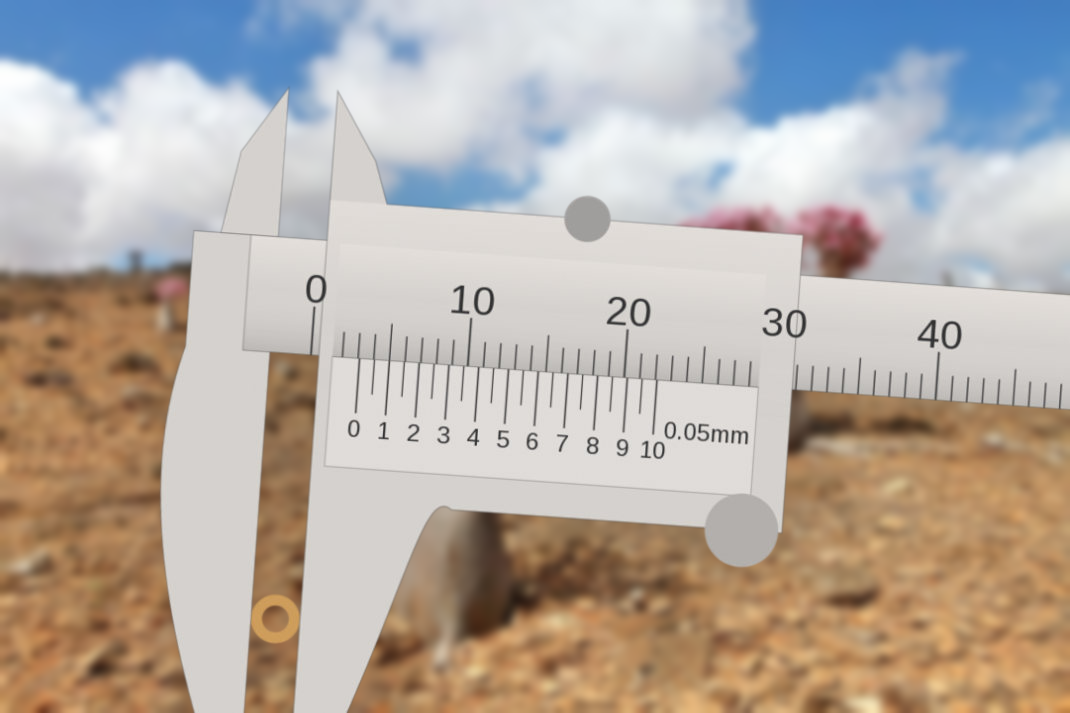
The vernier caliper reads 3.1 mm
